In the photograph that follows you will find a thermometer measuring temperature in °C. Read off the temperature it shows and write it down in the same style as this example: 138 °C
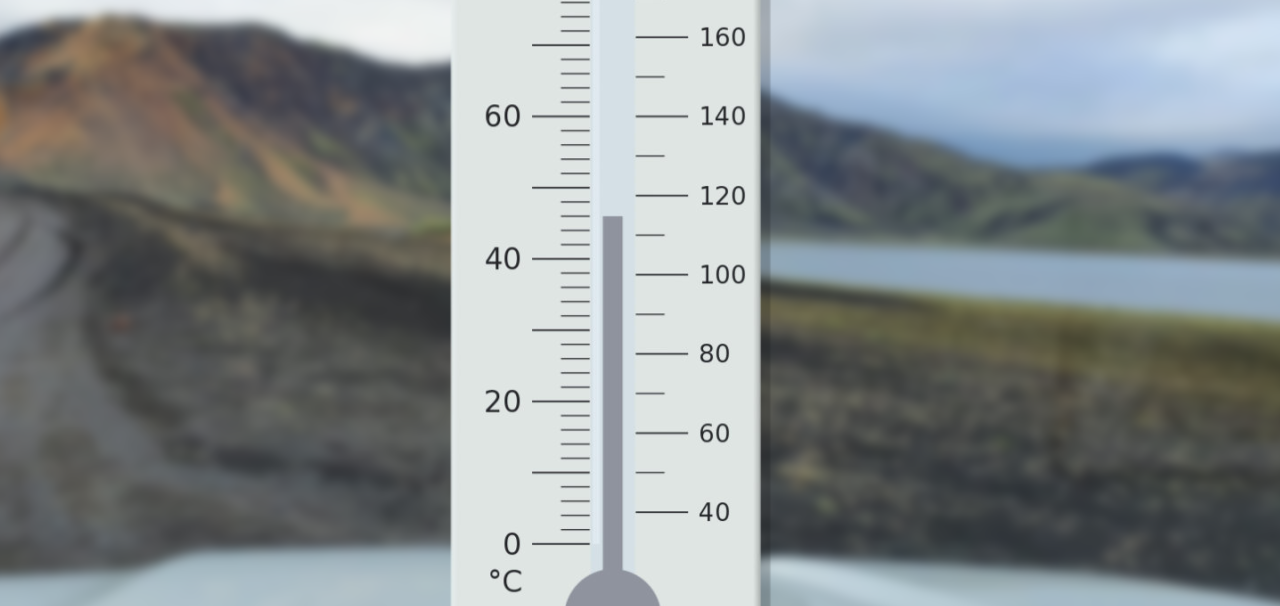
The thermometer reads 46 °C
